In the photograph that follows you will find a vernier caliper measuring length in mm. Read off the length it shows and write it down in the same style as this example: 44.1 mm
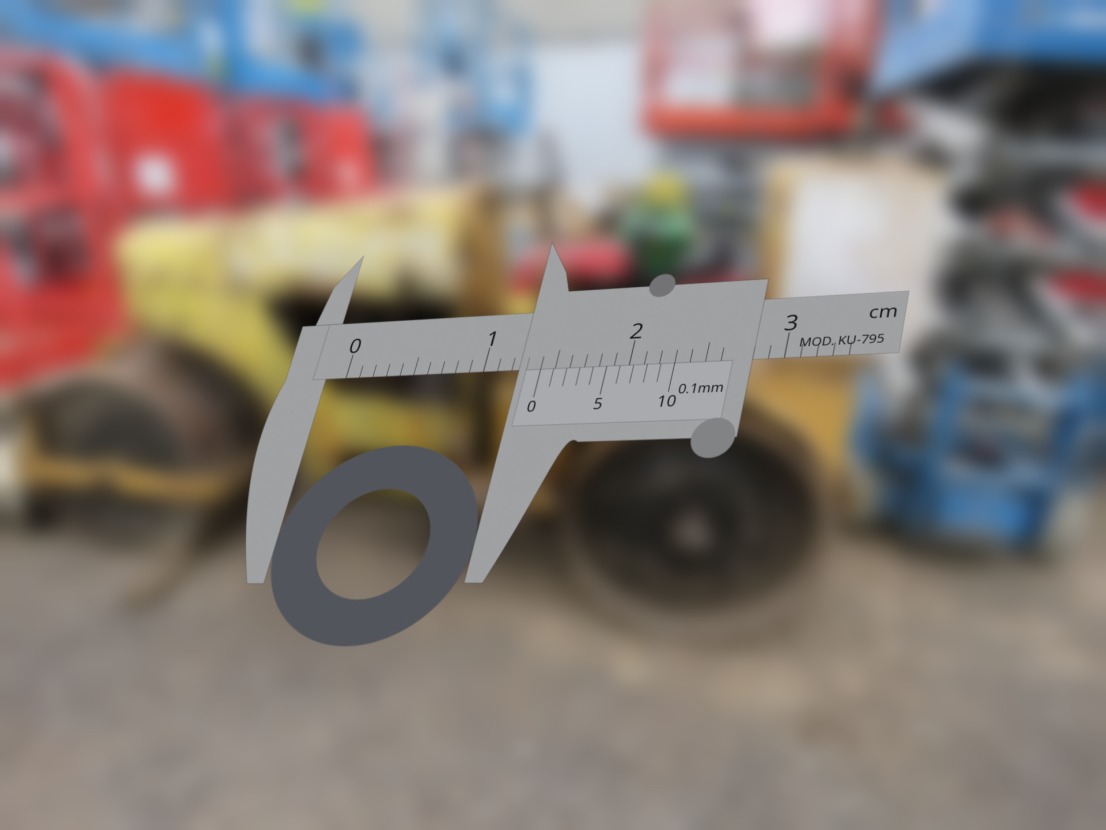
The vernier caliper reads 14.0 mm
